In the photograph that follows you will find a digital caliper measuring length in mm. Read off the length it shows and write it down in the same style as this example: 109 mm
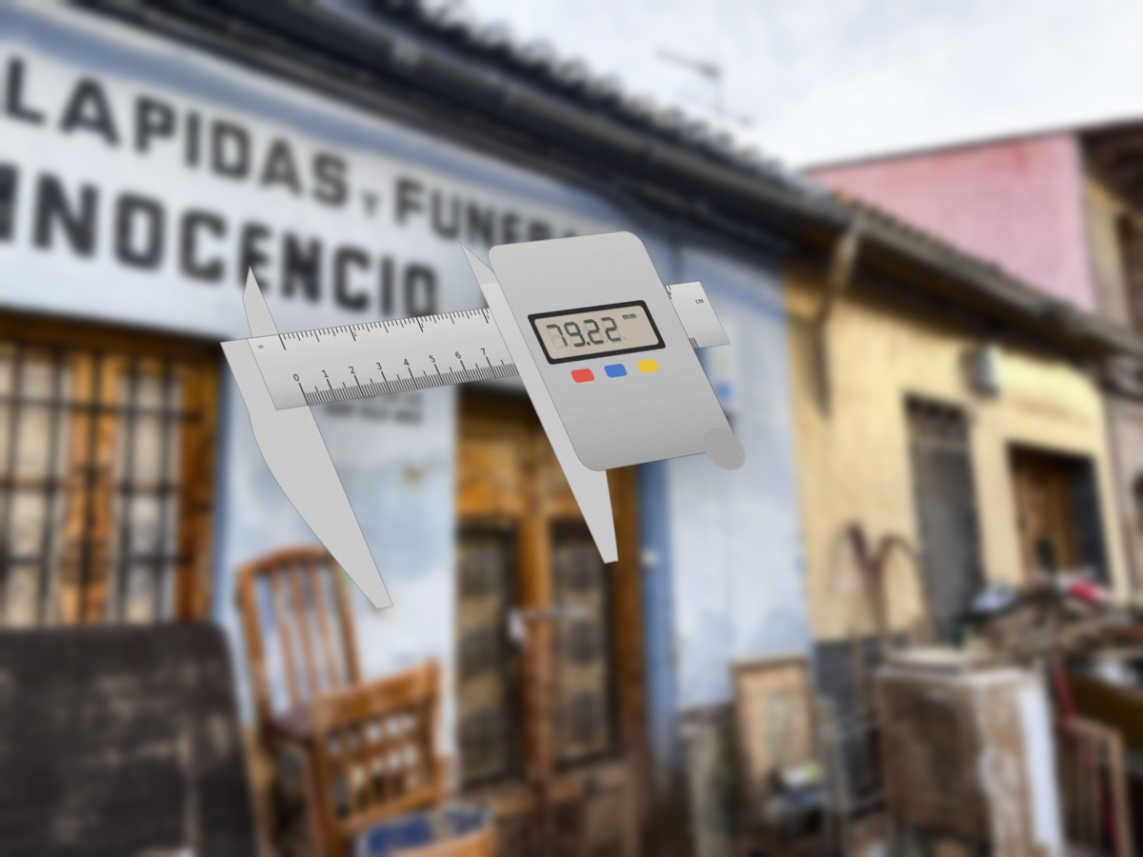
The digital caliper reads 79.22 mm
